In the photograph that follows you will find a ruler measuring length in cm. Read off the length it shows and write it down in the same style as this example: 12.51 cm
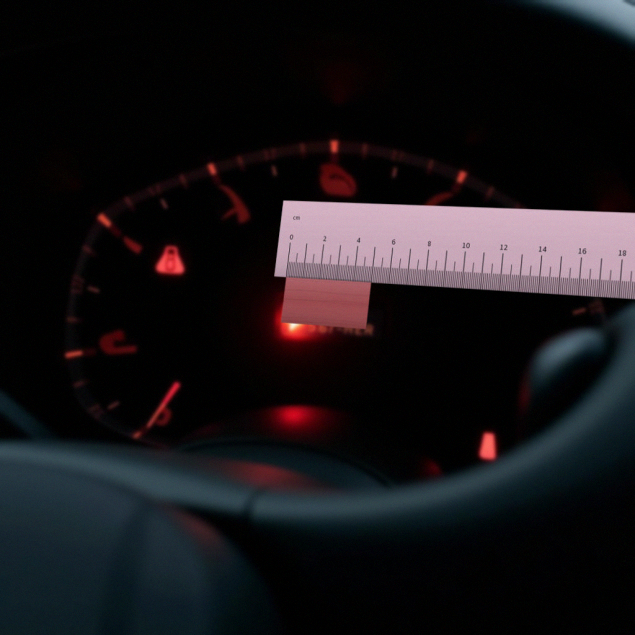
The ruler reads 5 cm
